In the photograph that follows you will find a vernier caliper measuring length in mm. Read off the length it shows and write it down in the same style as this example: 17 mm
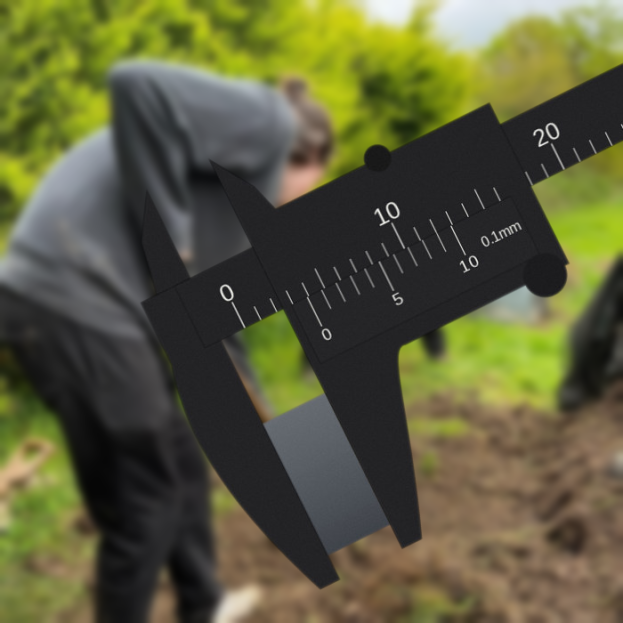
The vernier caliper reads 3.9 mm
